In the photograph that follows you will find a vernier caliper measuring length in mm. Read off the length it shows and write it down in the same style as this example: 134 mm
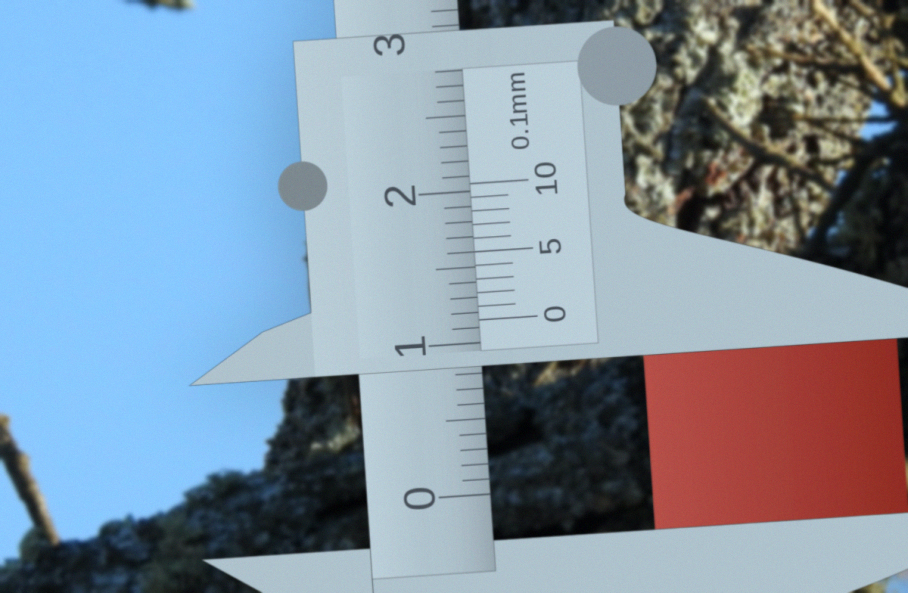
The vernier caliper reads 11.5 mm
